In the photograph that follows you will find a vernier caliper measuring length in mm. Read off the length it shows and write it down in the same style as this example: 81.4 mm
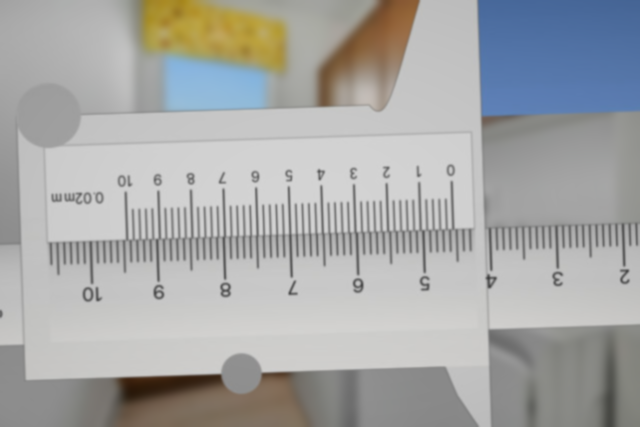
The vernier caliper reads 45.5 mm
